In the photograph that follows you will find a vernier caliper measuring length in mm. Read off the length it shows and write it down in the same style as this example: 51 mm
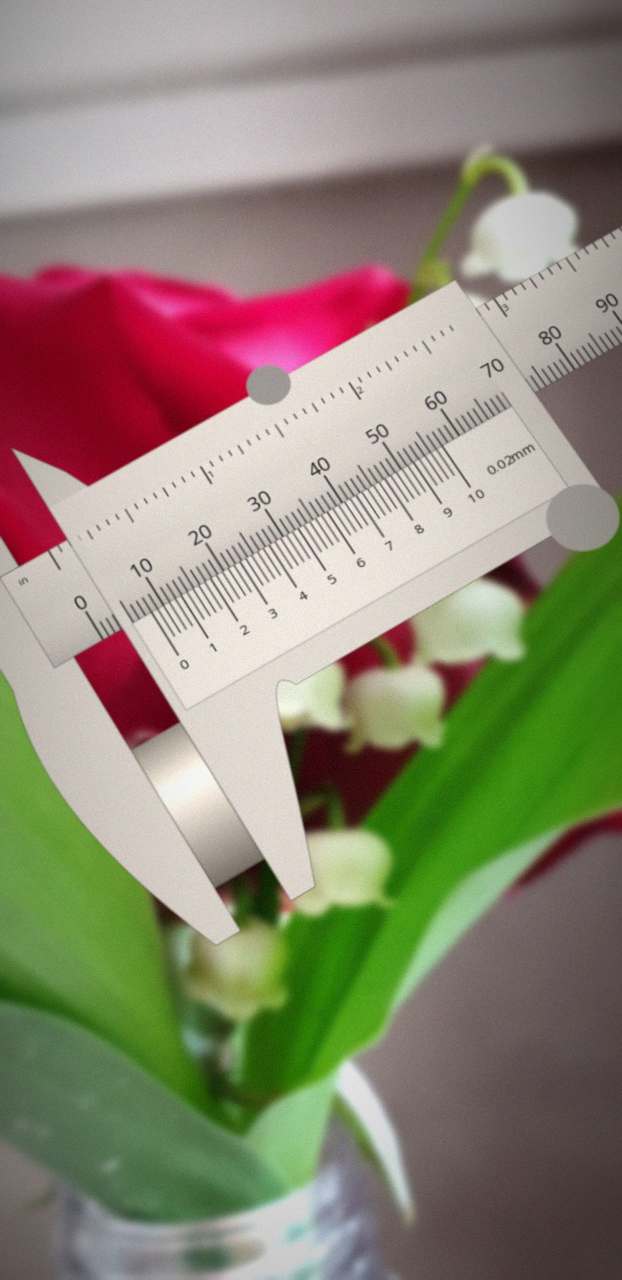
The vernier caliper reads 8.0 mm
